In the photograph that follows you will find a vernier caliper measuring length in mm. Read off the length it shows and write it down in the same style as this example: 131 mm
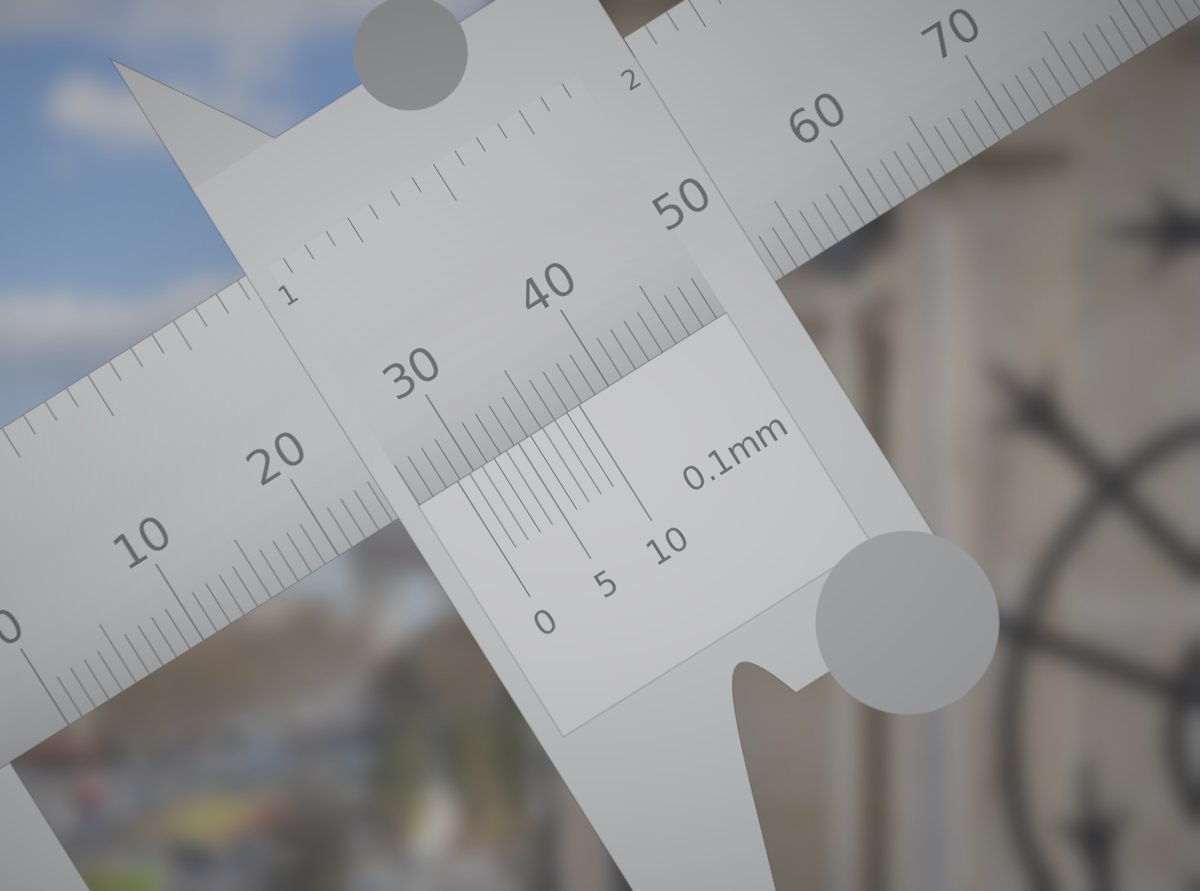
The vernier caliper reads 28.8 mm
